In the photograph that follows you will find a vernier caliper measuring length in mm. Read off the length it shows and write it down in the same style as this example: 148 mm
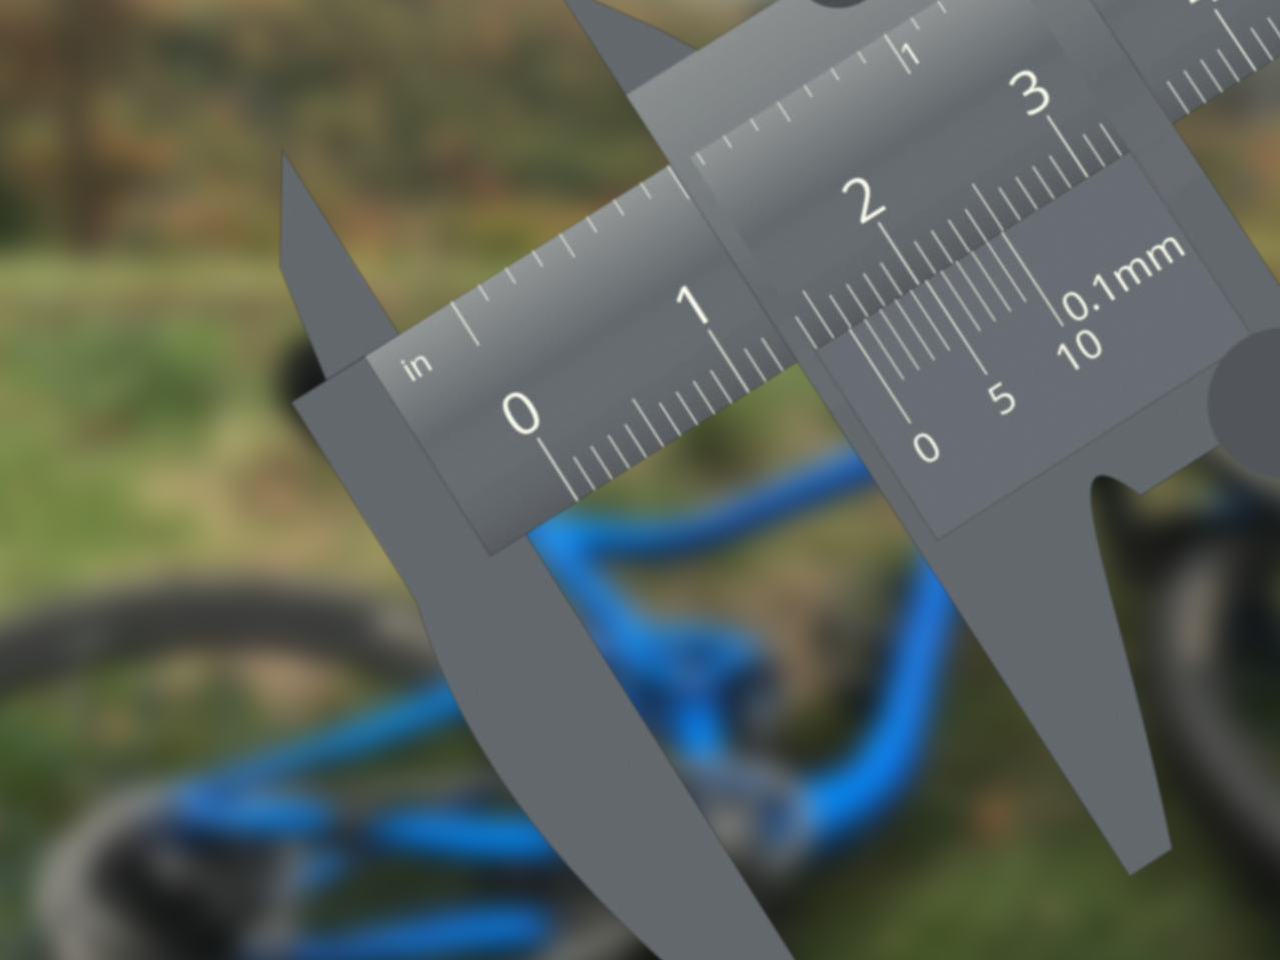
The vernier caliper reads 15.9 mm
